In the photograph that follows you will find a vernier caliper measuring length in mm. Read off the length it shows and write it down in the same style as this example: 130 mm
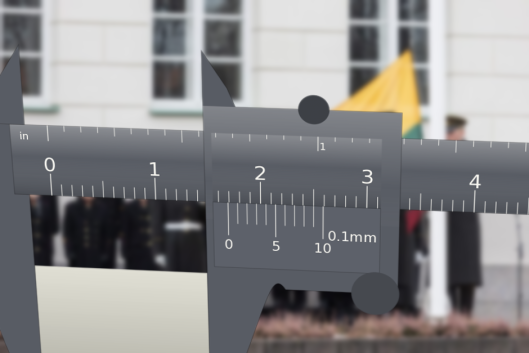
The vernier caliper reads 16.9 mm
